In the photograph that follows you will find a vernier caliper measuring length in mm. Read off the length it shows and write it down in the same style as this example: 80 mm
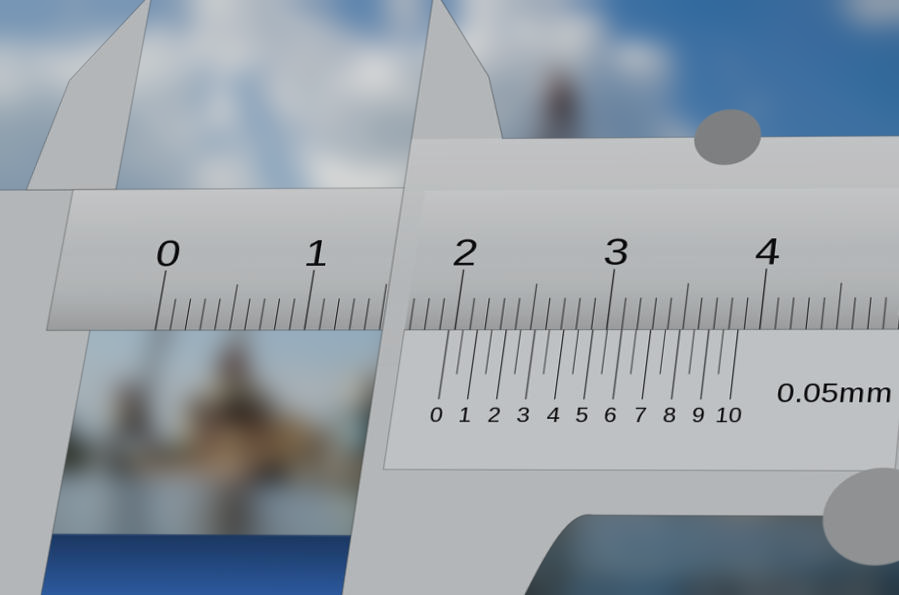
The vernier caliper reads 19.6 mm
